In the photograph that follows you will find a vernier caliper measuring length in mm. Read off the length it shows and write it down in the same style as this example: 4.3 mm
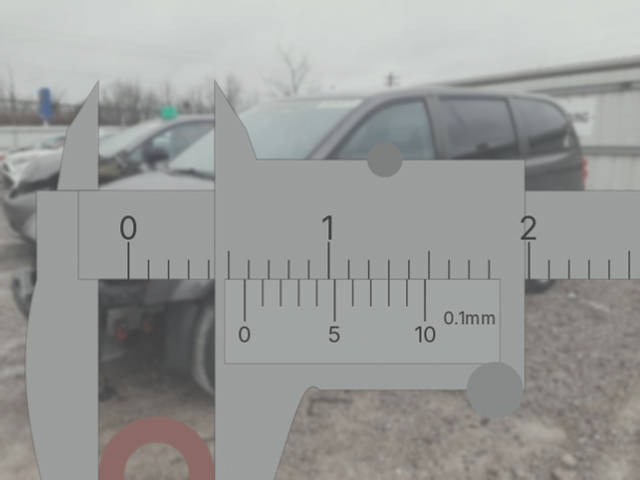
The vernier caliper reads 5.8 mm
